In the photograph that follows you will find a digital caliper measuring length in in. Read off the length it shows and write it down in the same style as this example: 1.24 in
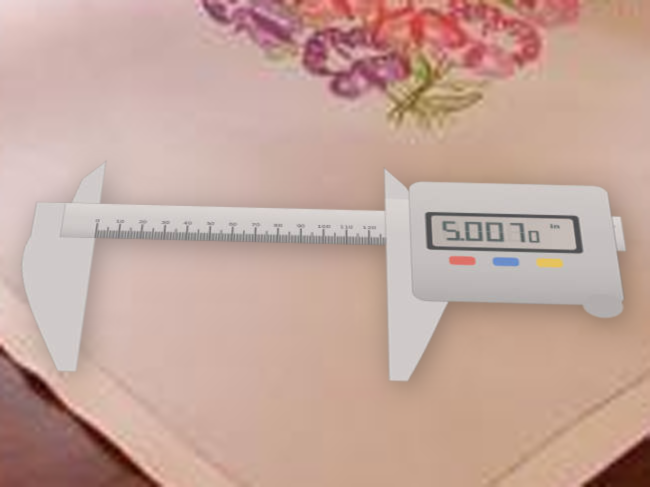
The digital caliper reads 5.0070 in
